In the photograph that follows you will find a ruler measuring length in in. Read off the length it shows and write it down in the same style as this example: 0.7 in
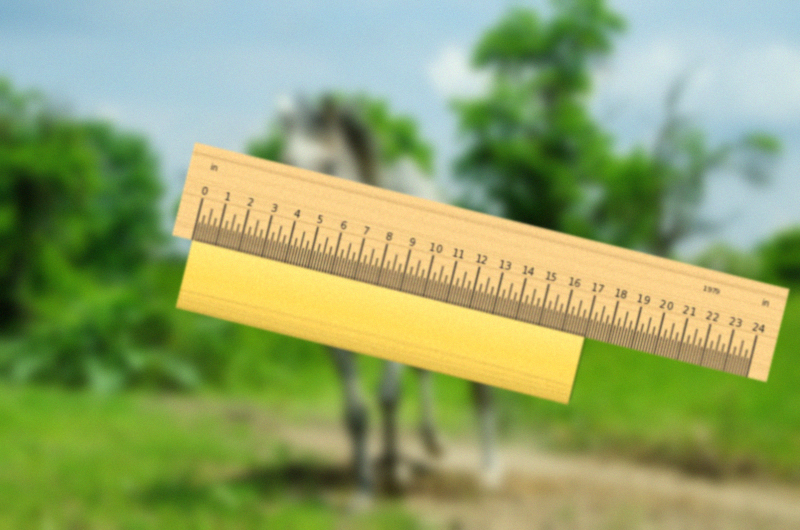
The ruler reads 17 in
